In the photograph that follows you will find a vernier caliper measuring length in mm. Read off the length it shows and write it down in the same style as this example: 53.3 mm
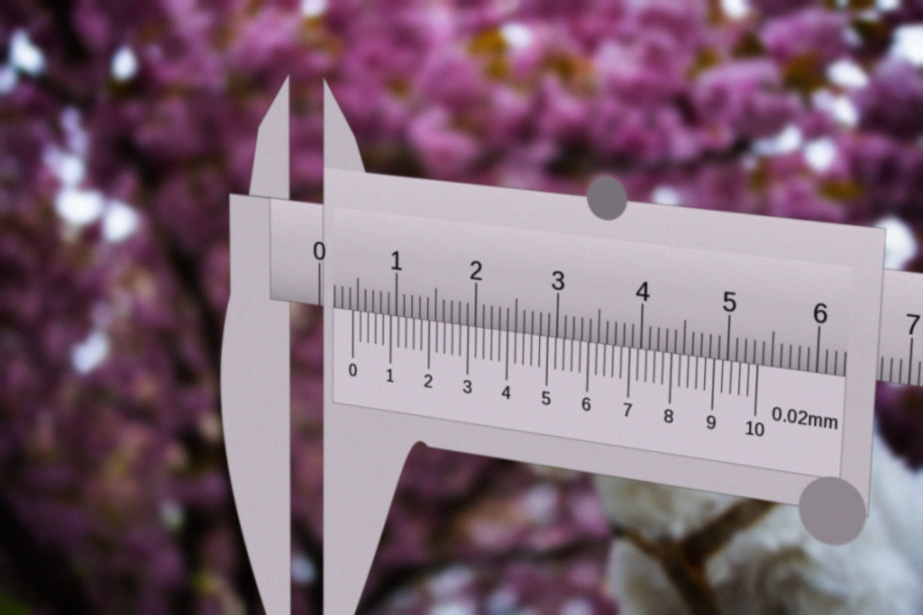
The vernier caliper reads 4.4 mm
